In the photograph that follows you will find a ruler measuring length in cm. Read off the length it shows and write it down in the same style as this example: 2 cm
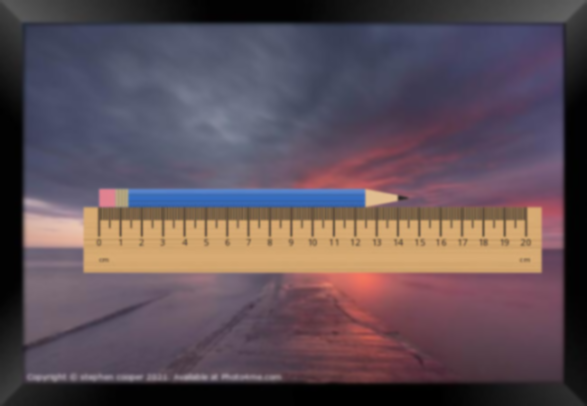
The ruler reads 14.5 cm
